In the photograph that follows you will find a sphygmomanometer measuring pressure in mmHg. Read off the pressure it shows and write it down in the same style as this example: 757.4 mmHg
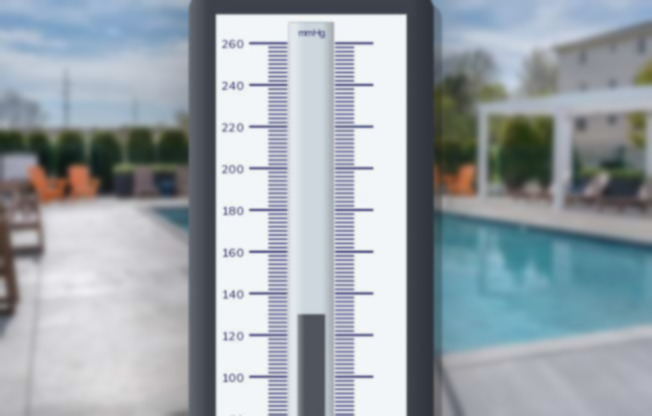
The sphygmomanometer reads 130 mmHg
